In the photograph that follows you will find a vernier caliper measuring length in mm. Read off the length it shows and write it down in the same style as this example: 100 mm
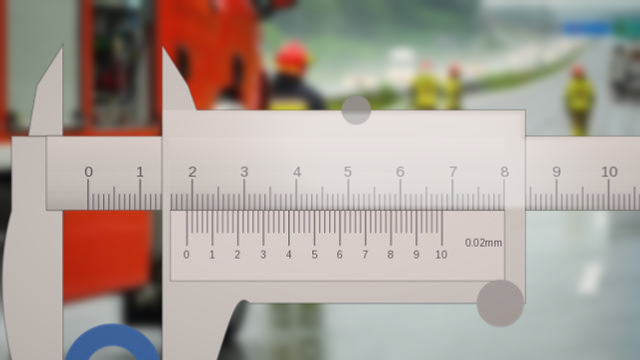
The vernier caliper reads 19.0 mm
